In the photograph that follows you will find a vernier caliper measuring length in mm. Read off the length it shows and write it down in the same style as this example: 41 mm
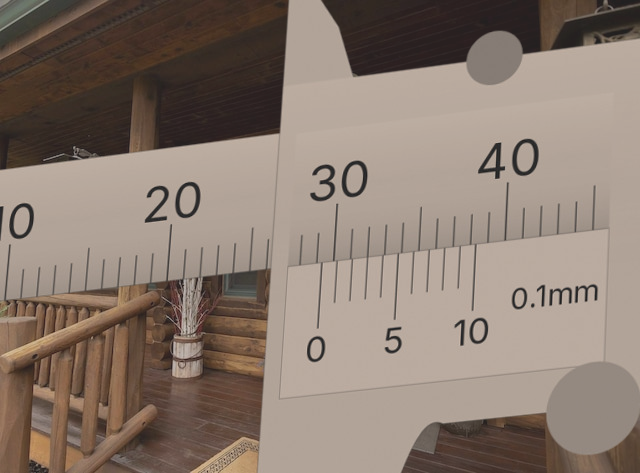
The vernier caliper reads 29.3 mm
